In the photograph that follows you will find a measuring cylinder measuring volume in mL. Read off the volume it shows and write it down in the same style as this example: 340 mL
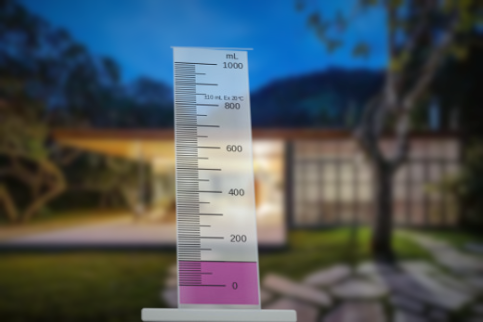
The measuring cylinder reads 100 mL
